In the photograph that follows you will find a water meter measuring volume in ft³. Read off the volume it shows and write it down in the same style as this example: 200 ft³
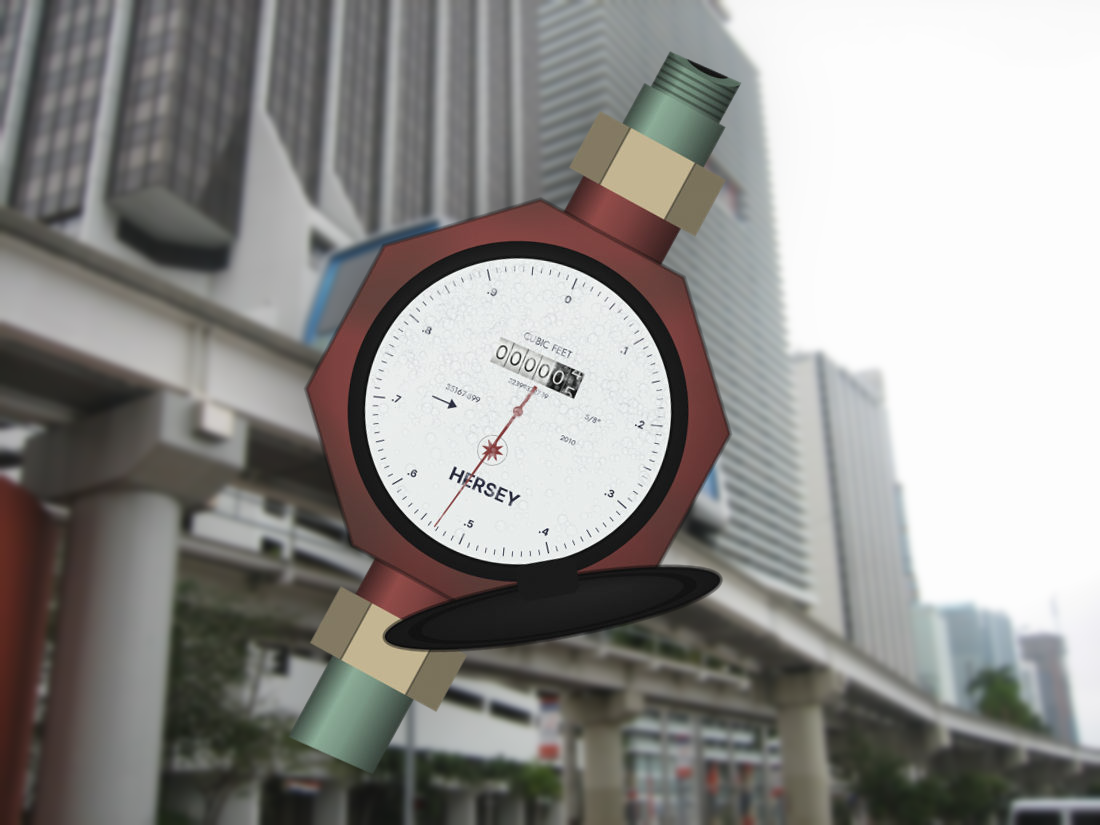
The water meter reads 4.53 ft³
